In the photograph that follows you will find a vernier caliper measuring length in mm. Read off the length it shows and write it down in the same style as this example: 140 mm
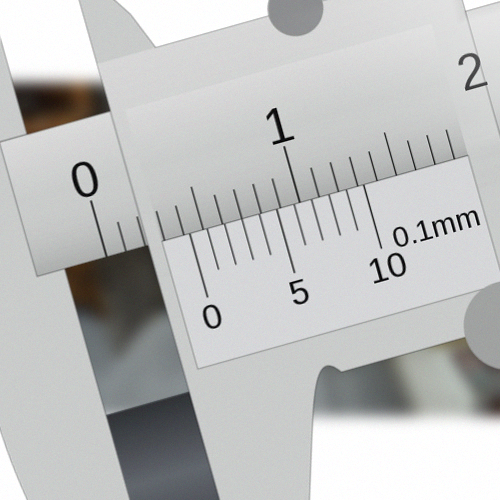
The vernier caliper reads 4.3 mm
